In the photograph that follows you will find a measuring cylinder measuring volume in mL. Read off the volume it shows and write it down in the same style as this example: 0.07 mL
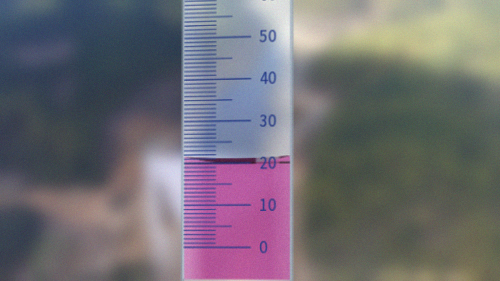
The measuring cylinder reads 20 mL
